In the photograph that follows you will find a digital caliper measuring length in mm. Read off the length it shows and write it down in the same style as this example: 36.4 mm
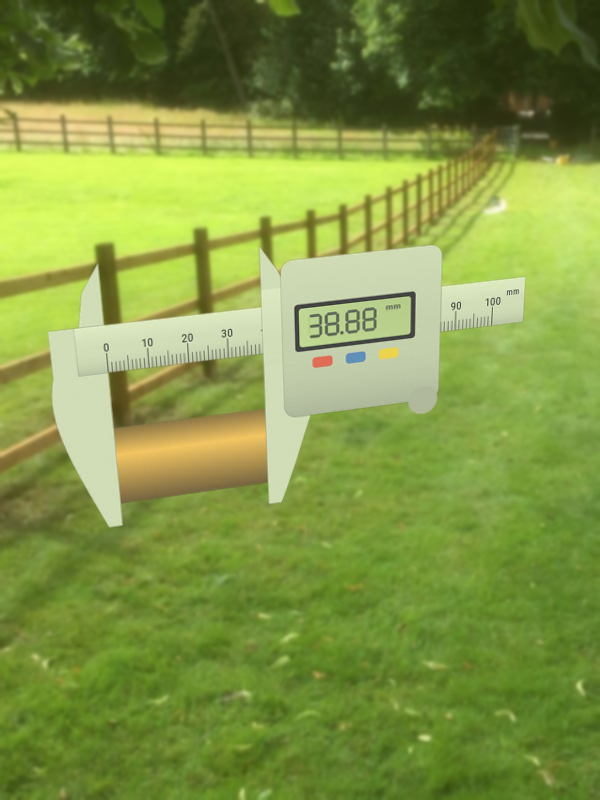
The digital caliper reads 38.88 mm
